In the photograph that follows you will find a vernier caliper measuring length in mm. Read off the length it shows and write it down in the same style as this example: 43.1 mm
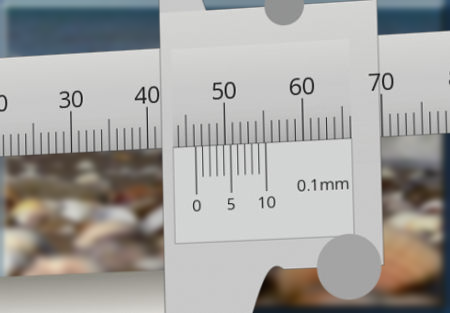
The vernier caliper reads 46.2 mm
